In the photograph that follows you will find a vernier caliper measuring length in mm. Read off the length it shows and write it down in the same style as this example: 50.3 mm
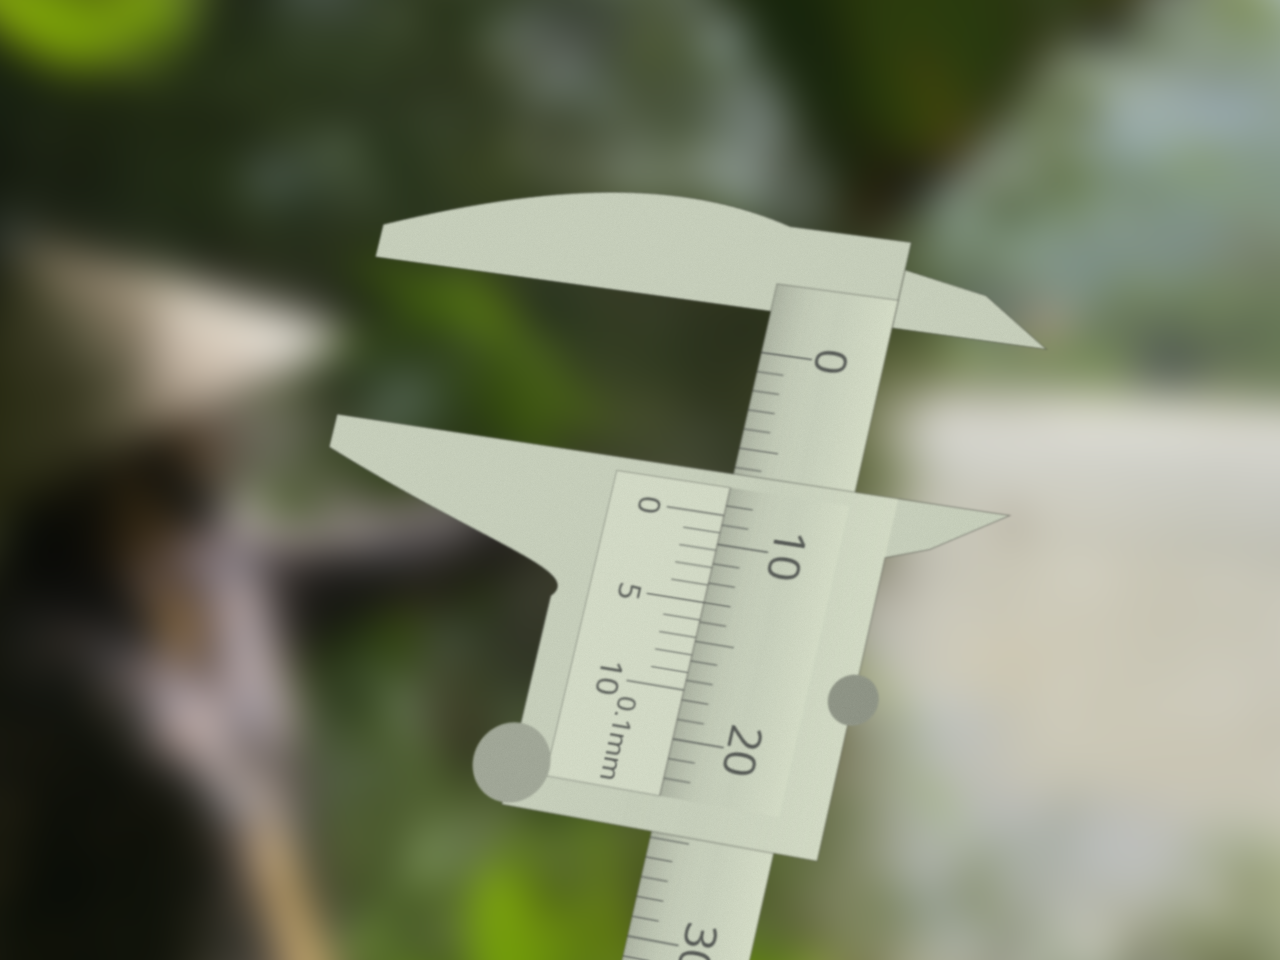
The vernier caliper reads 8.5 mm
